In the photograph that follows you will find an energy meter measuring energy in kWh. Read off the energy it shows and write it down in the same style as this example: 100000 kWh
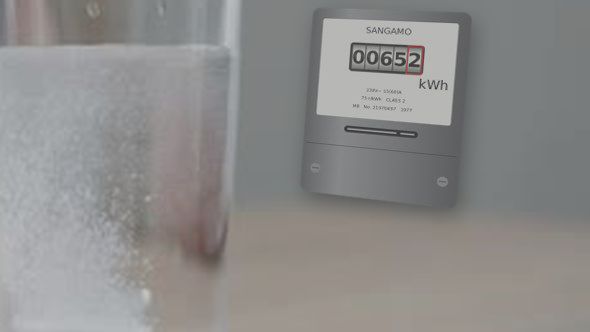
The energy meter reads 65.2 kWh
